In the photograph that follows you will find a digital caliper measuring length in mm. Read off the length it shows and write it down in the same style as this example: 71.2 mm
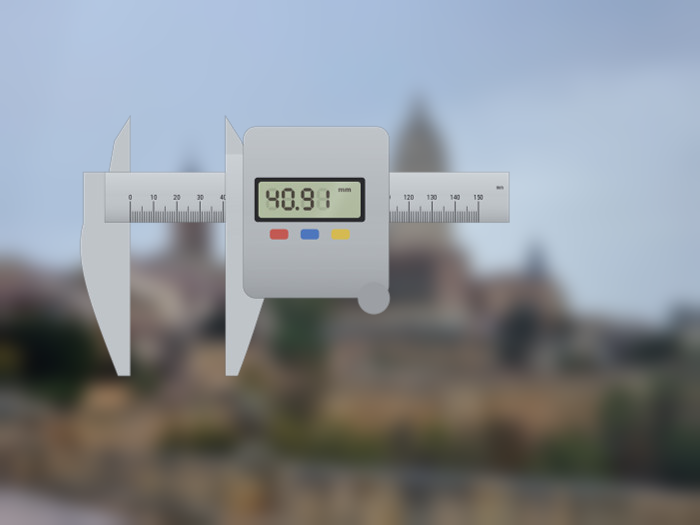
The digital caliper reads 40.91 mm
